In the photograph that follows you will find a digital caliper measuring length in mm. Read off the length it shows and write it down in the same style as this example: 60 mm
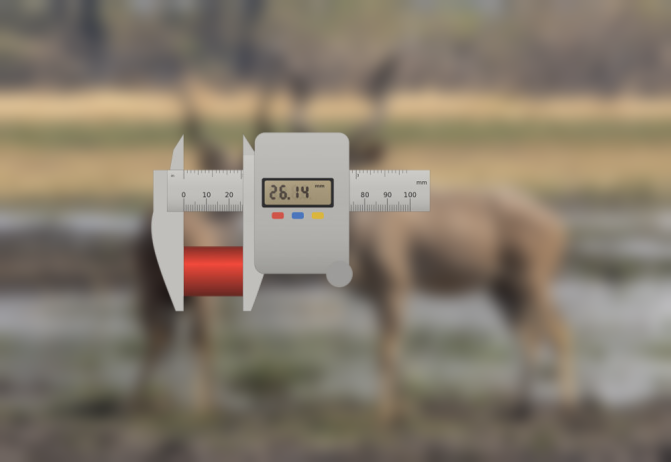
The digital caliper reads 26.14 mm
